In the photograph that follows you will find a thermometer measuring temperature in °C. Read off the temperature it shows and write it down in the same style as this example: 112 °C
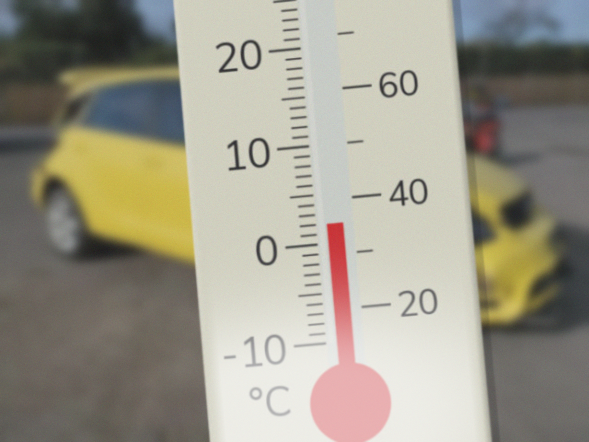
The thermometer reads 2 °C
